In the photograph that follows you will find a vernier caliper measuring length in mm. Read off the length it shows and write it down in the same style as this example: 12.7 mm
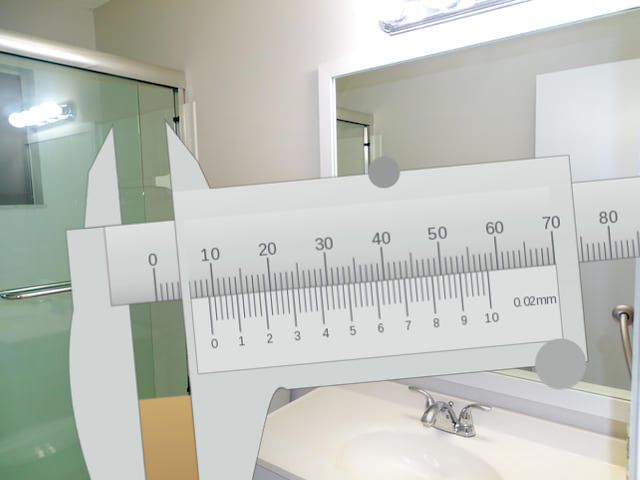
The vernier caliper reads 9.2 mm
